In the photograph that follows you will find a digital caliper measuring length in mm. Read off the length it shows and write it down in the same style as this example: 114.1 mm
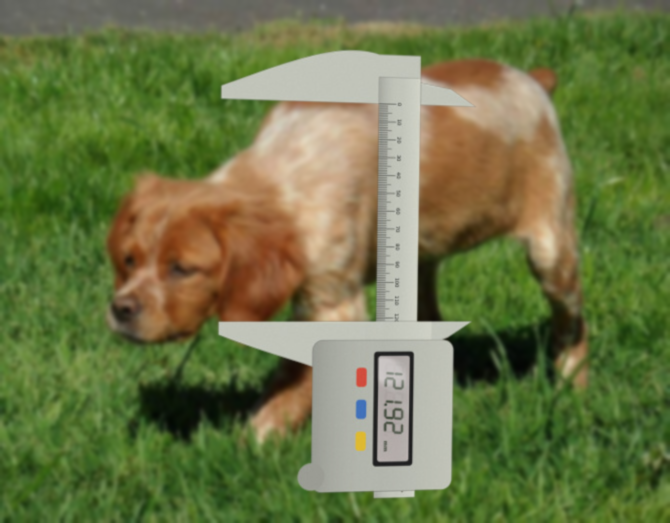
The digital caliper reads 121.92 mm
